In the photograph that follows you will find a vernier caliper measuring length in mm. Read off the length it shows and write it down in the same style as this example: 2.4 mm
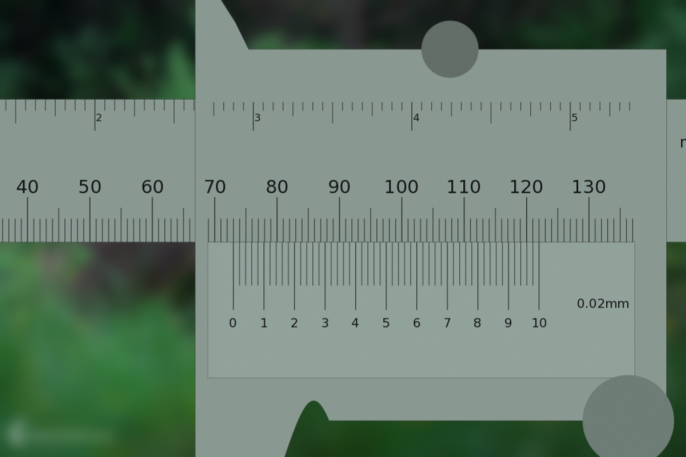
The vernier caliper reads 73.0 mm
